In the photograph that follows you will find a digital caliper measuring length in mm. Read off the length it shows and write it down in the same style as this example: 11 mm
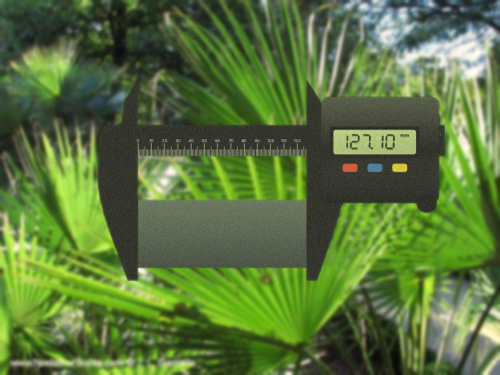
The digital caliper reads 127.10 mm
